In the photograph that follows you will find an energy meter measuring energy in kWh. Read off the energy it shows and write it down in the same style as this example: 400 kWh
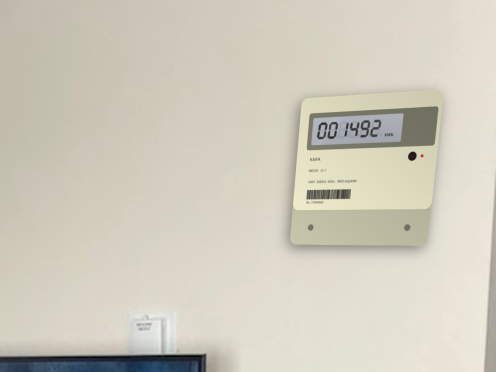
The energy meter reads 1492 kWh
